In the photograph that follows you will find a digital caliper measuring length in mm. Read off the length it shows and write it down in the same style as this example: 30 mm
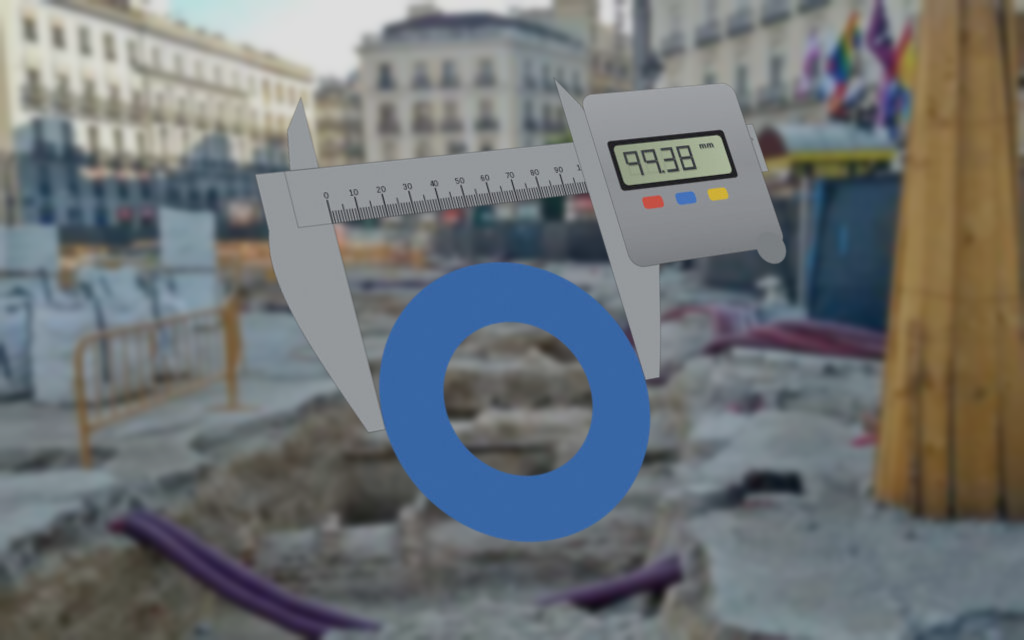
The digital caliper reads 99.38 mm
